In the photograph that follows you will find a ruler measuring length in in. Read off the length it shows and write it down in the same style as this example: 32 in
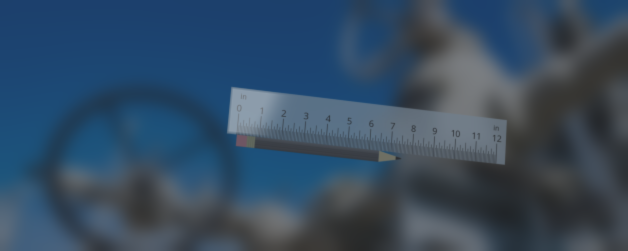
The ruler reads 7.5 in
